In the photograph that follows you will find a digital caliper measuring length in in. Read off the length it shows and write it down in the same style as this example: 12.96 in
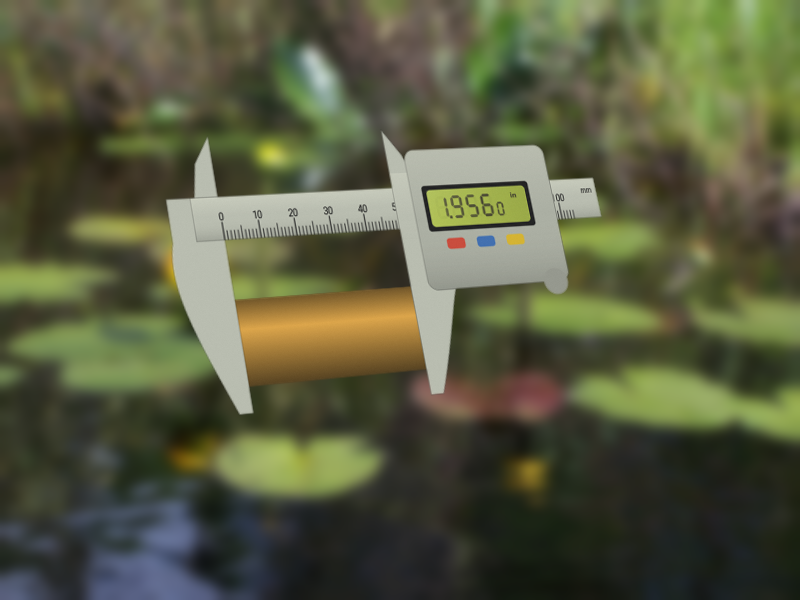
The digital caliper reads 1.9560 in
